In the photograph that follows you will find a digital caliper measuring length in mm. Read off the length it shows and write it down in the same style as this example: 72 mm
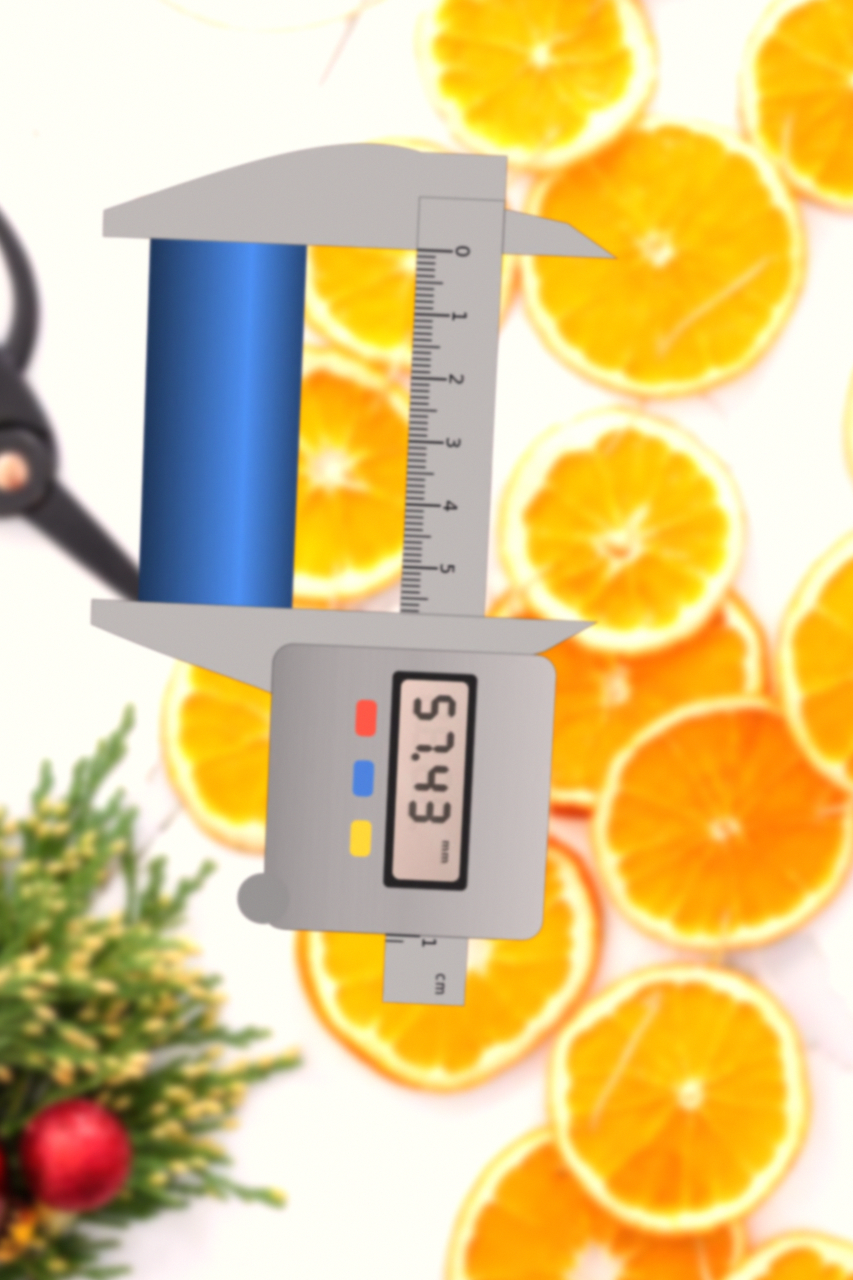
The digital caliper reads 57.43 mm
